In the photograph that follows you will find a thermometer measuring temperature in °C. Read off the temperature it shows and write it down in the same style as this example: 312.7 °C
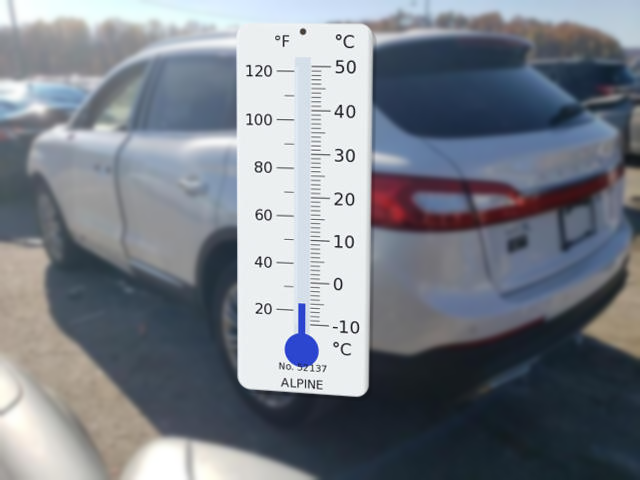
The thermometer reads -5 °C
